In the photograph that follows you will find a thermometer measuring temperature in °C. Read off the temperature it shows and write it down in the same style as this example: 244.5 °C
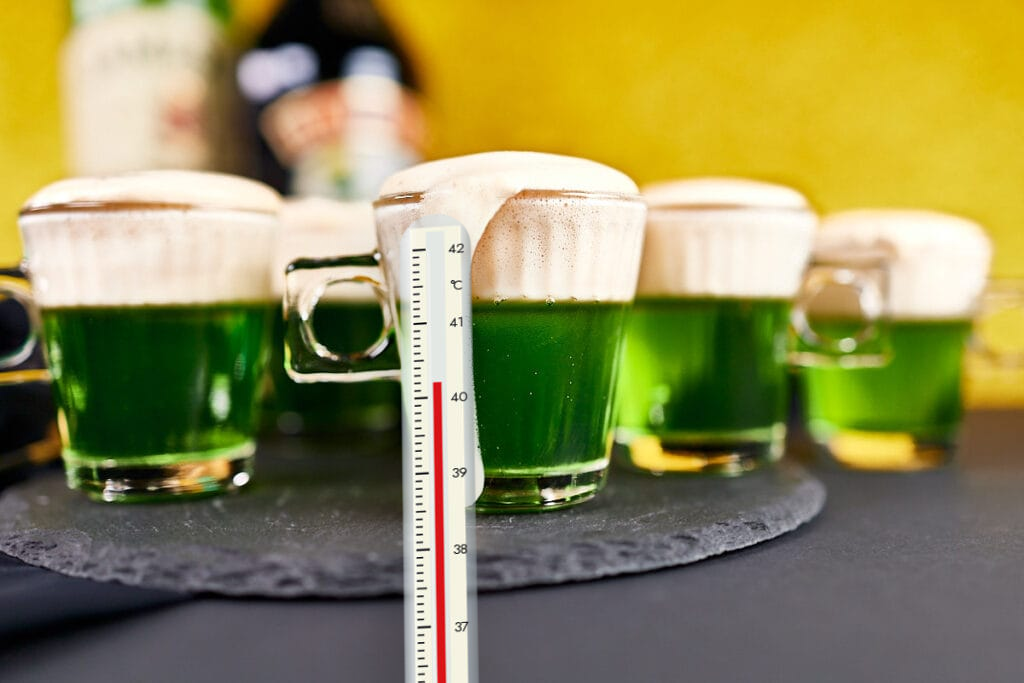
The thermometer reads 40.2 °C
